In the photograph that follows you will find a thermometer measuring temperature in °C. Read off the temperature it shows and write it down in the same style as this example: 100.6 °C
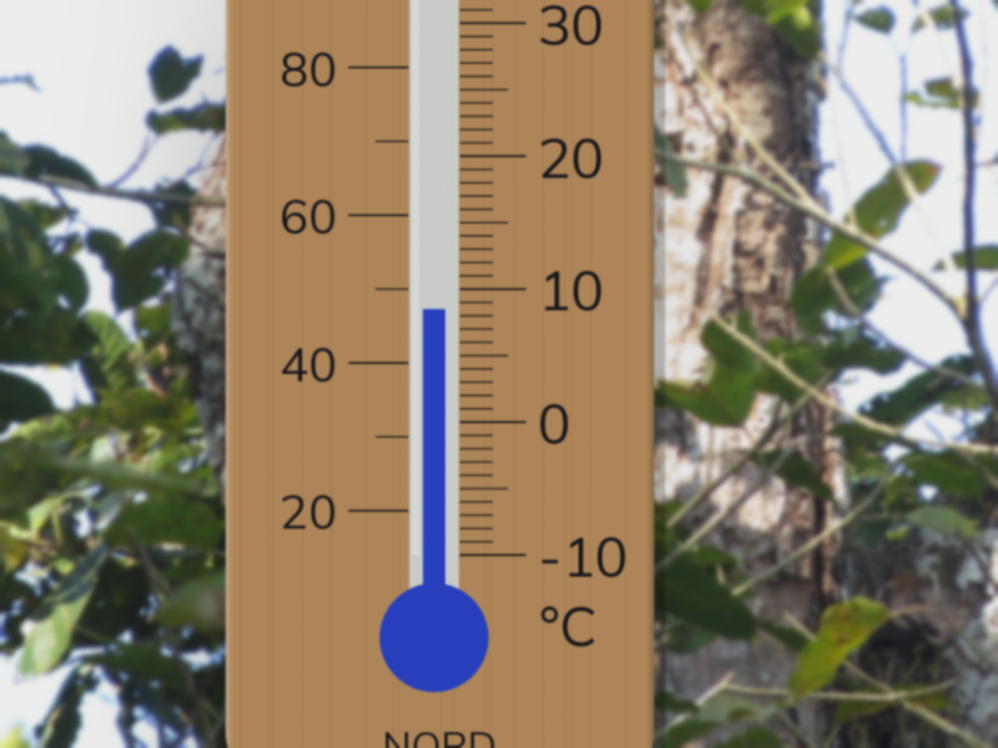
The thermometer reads 8.5 °C
